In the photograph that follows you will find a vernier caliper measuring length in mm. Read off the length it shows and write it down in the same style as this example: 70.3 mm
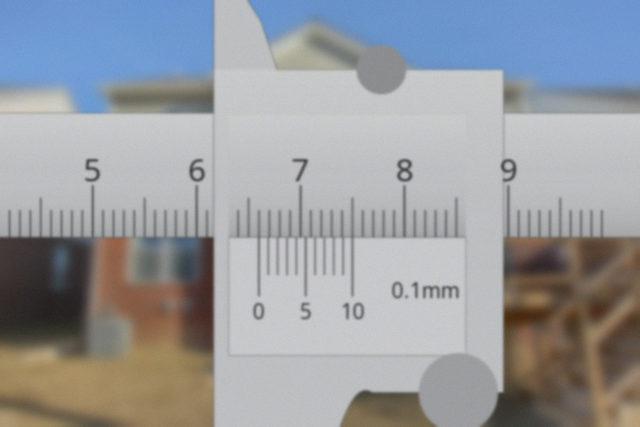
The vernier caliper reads 66.0 mm
